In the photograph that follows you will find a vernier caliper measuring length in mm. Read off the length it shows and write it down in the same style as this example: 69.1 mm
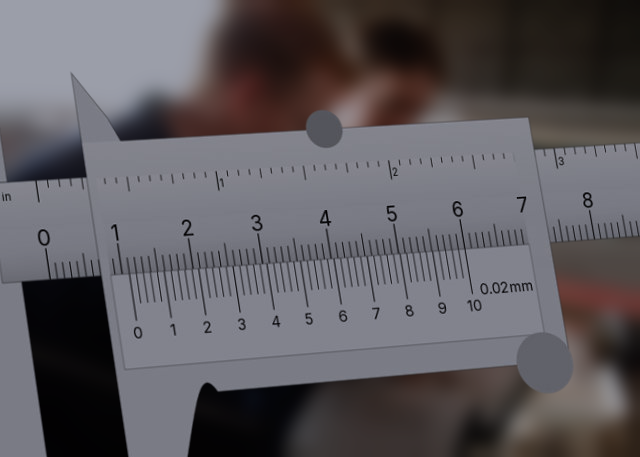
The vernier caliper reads 11.0 mm
